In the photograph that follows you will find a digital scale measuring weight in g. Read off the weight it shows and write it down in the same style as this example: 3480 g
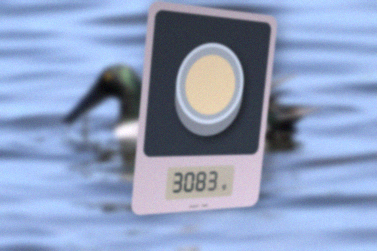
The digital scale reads 3083 g
